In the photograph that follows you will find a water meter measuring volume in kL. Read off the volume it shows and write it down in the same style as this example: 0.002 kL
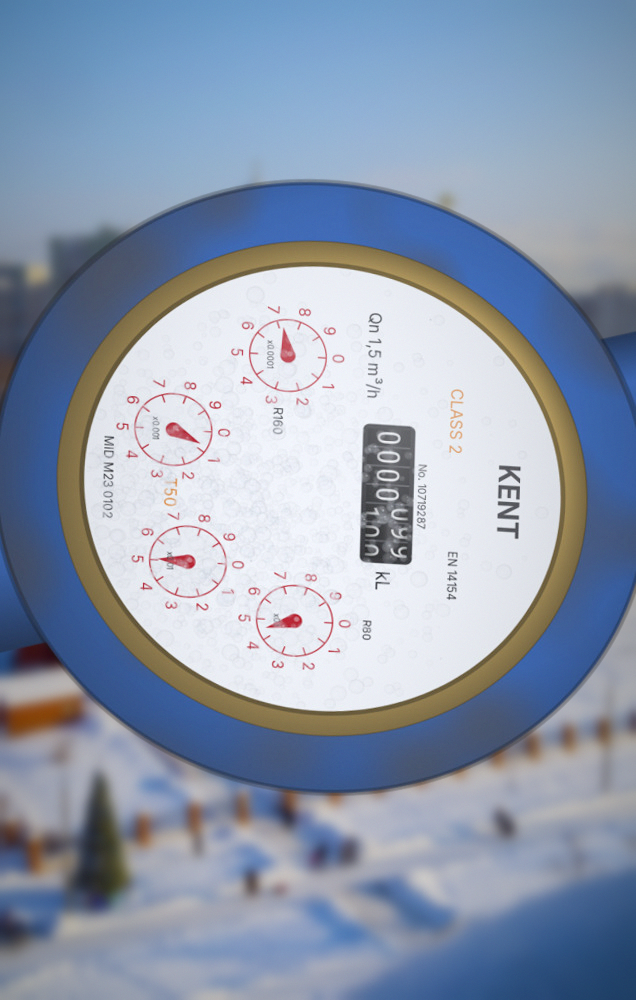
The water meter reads 99.4507 kL
